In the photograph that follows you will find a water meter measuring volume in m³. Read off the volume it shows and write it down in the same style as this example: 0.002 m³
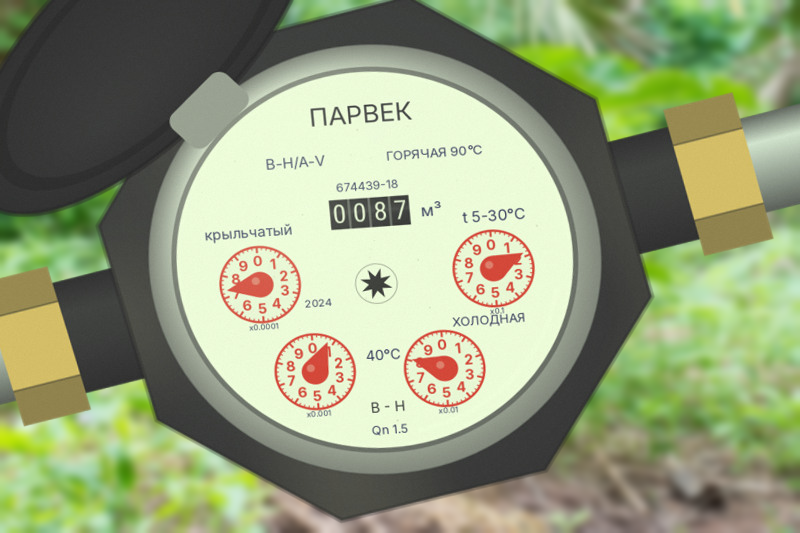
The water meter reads 87.1807 m³
